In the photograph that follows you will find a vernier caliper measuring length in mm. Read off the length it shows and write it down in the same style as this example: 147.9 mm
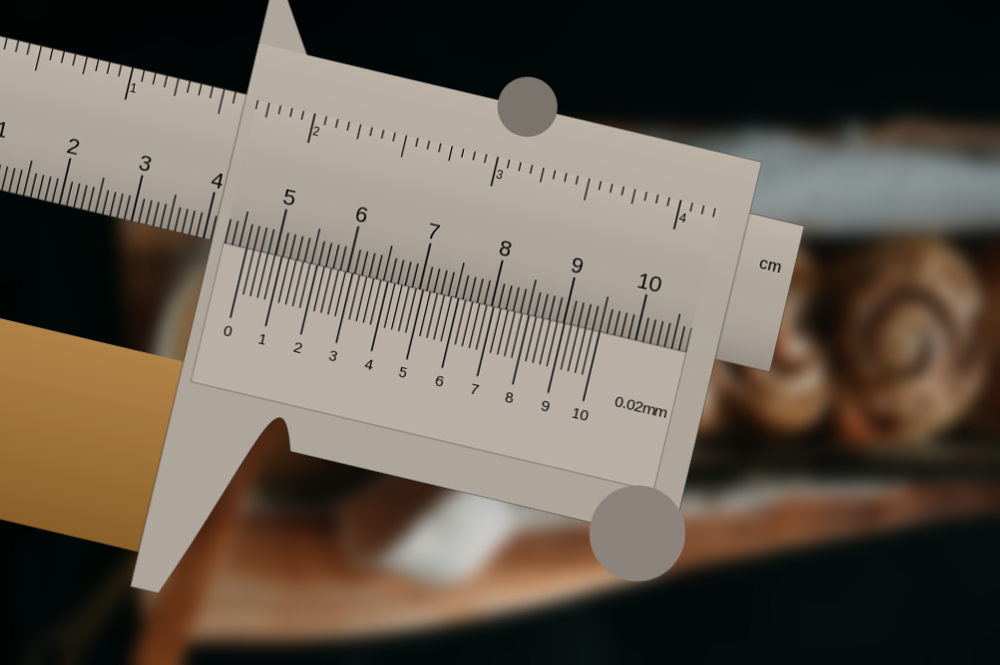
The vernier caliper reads 46.0 mm
